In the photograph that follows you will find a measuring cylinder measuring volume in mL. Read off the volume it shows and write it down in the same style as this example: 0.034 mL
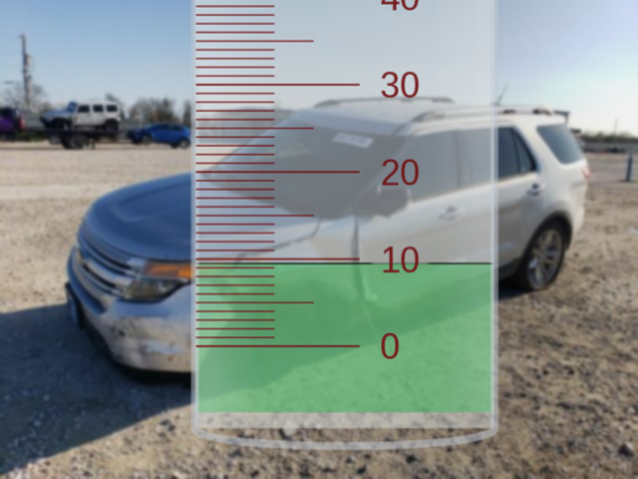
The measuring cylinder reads 9.5 mL
